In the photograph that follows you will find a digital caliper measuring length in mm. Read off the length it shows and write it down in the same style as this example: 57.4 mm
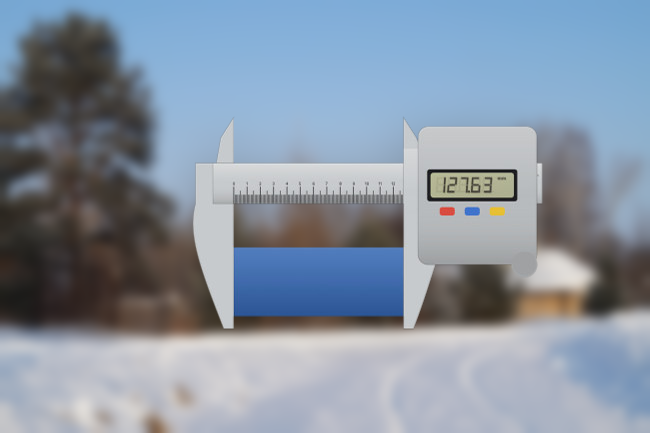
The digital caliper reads 127.63 mm
